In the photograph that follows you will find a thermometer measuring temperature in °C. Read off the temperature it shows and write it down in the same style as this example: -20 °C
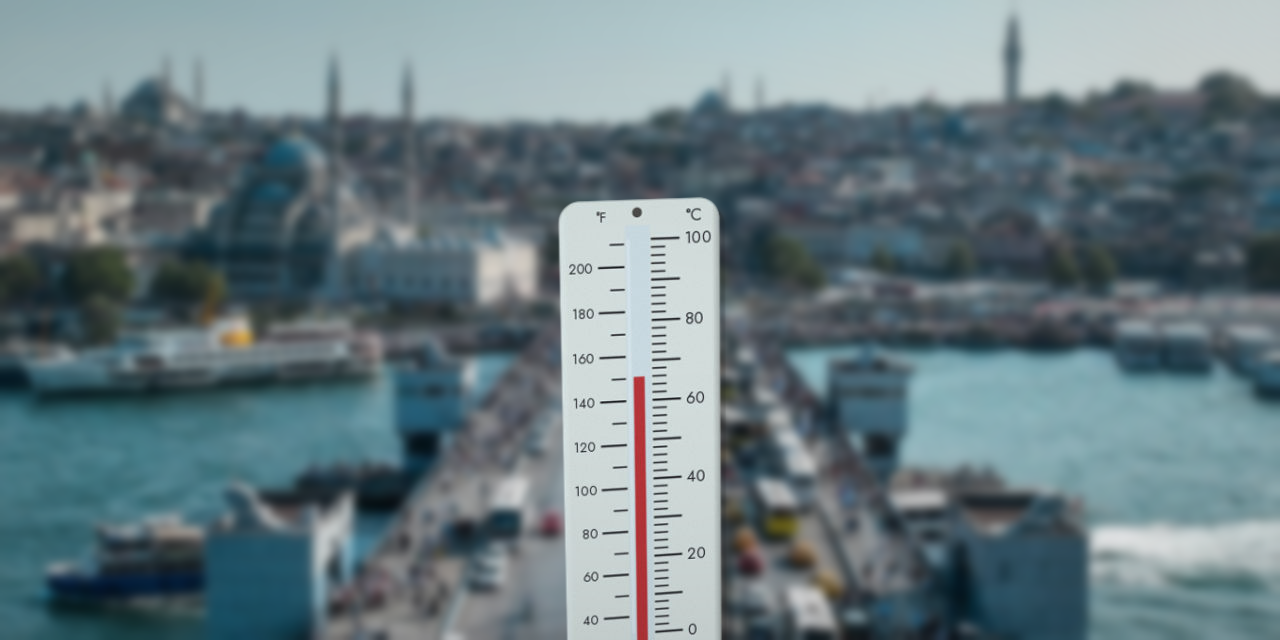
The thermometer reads 66 °C
